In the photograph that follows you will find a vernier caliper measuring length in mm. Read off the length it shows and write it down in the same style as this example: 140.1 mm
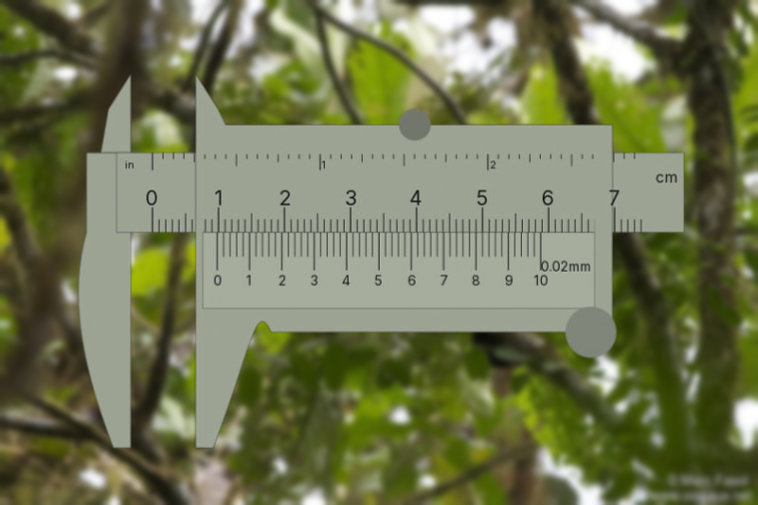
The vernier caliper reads 9.8 mm
